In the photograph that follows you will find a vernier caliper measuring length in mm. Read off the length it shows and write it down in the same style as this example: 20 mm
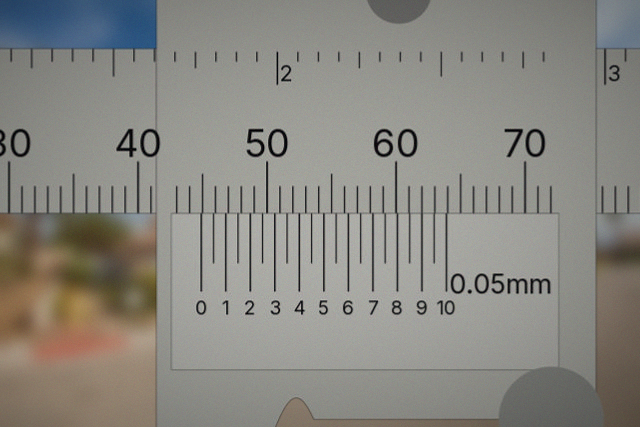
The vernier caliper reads 44.9 mm
